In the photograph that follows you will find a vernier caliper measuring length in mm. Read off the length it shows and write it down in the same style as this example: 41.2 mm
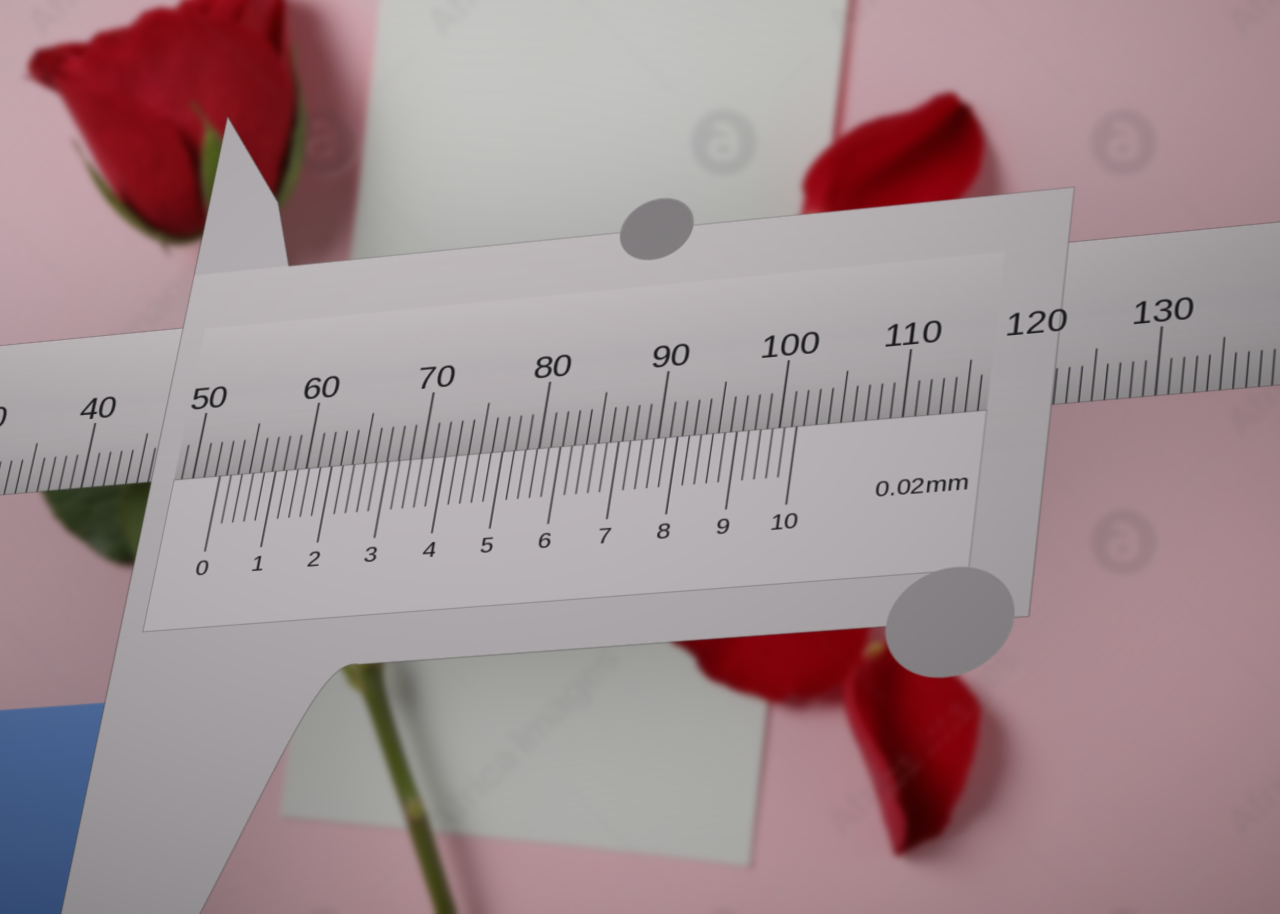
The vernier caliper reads 52.4 mm
